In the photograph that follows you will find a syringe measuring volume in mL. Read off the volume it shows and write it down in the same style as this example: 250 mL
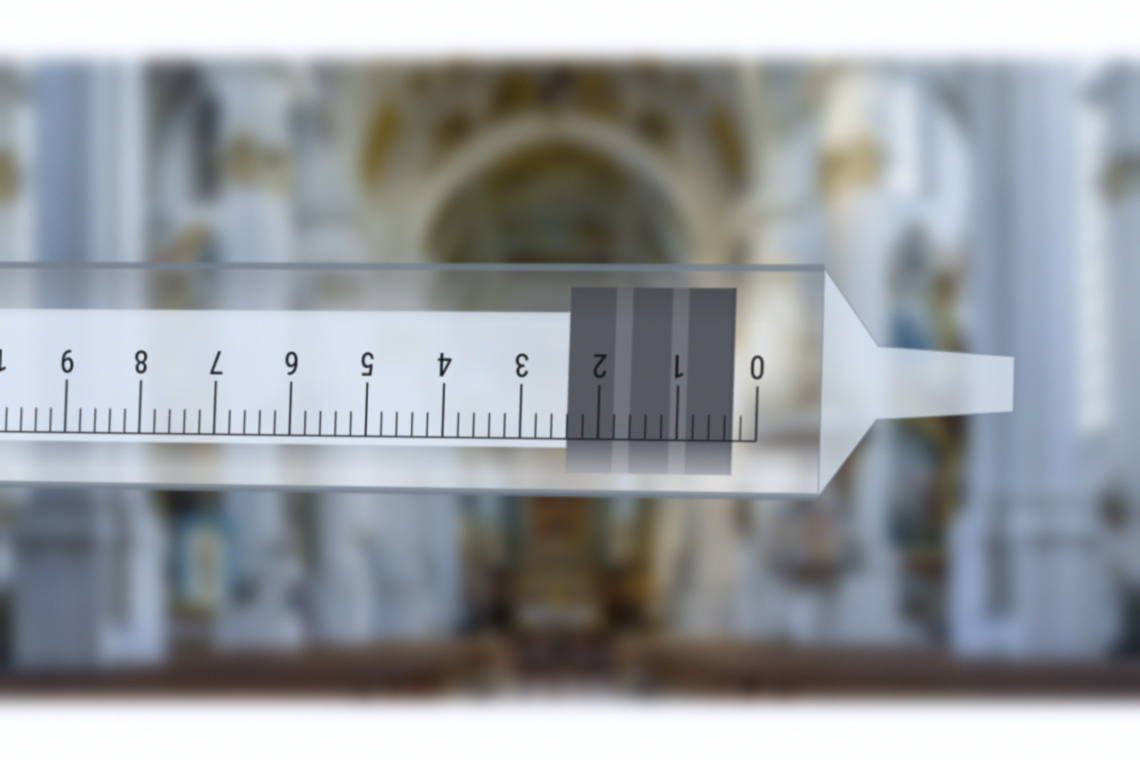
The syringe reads 0.3 mL
